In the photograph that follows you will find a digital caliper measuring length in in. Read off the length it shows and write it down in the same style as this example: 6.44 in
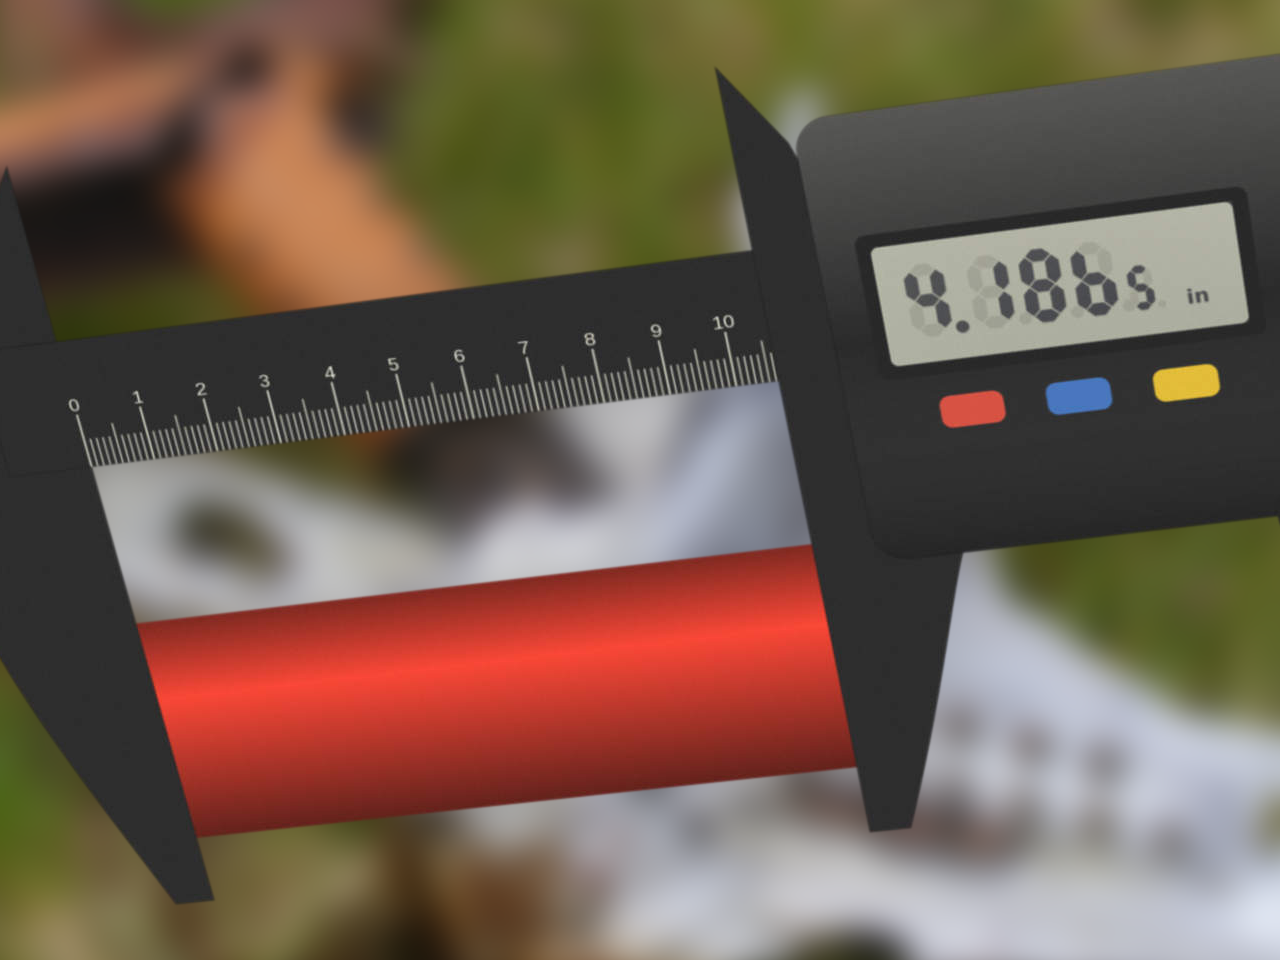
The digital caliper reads 4.1865 in
